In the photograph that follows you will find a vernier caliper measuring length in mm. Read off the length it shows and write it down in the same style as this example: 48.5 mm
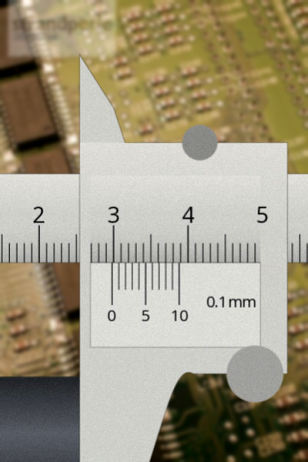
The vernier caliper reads 29.8 mm
